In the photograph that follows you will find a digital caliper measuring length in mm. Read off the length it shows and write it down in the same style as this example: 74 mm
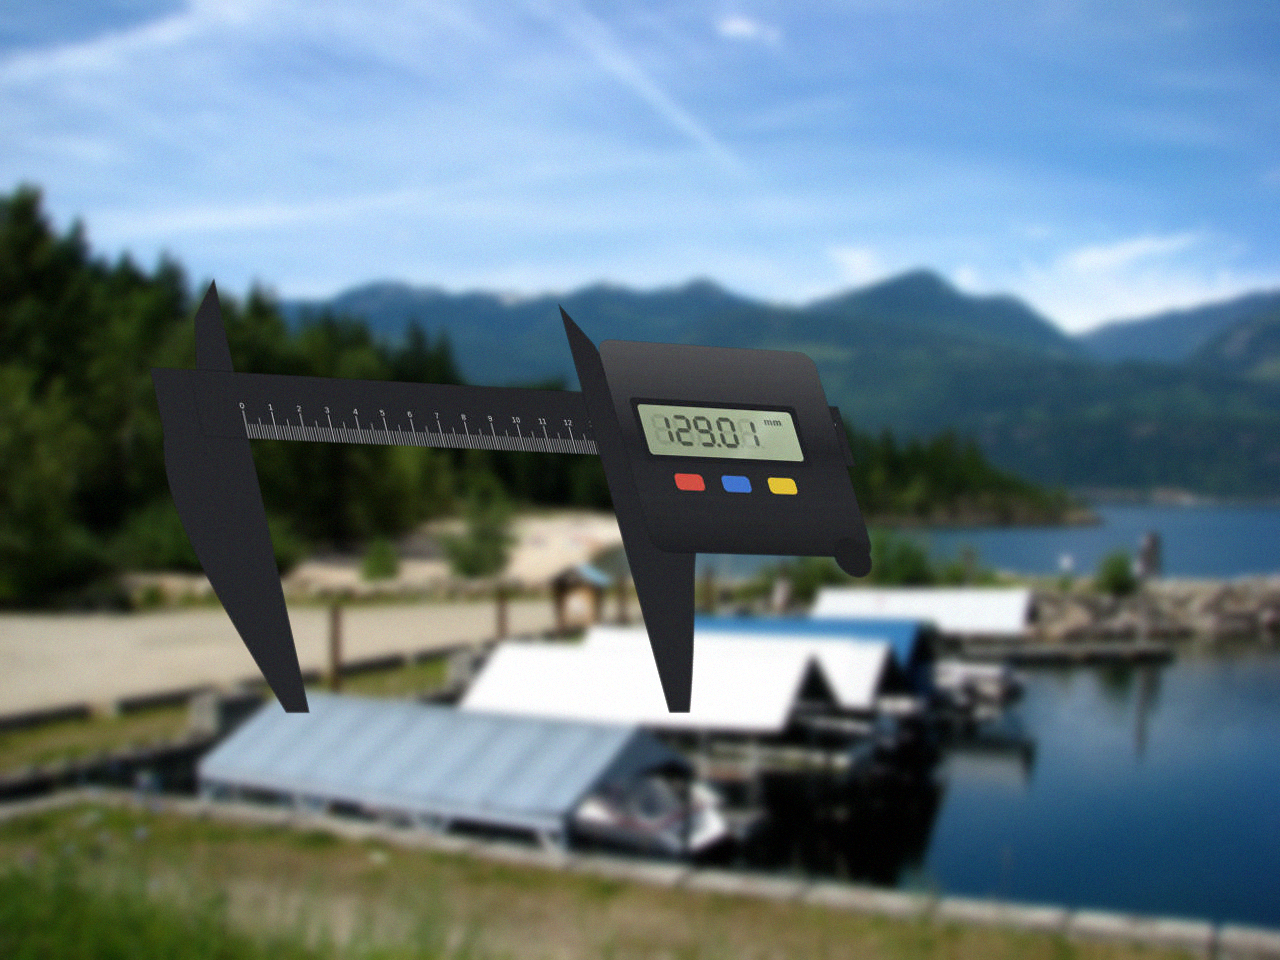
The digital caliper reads 129.01 mm
